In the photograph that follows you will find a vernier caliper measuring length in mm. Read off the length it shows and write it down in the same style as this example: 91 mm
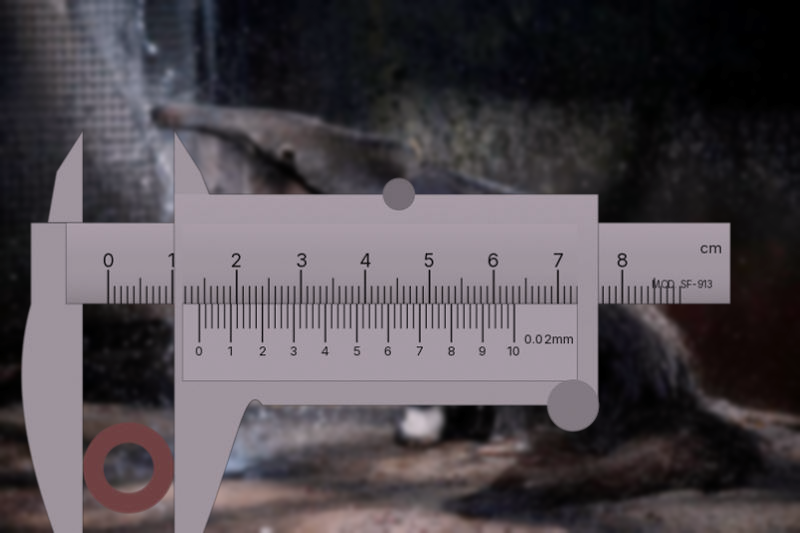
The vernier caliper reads 14.2 mm
